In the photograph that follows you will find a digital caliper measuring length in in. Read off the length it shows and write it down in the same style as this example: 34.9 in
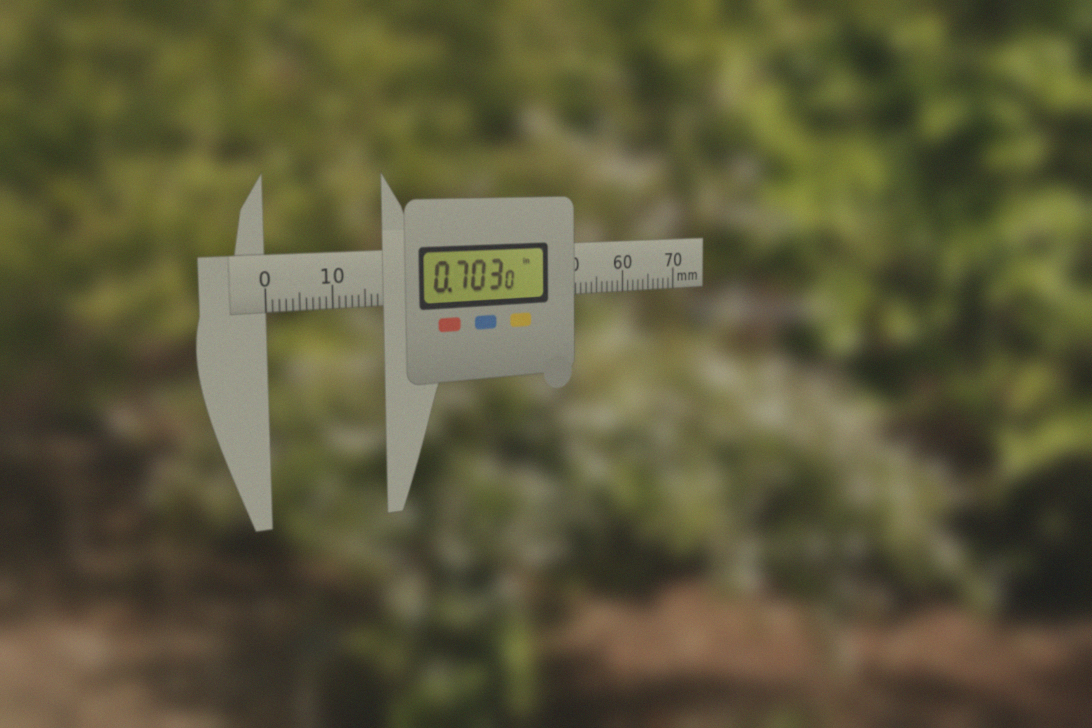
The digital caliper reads 0.7030 in
